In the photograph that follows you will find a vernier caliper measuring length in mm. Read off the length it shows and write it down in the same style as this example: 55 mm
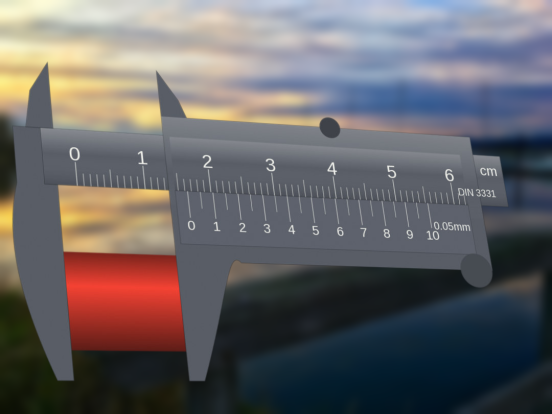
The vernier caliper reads 16.4 mm
